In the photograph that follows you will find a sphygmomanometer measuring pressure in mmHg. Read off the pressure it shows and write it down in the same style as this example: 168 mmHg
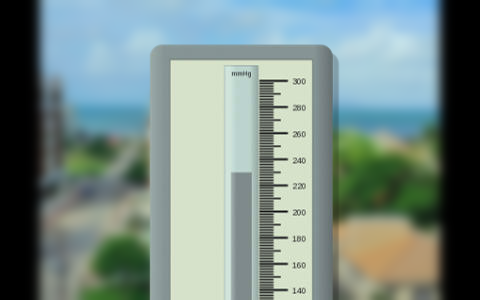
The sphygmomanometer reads 230 mmHg
